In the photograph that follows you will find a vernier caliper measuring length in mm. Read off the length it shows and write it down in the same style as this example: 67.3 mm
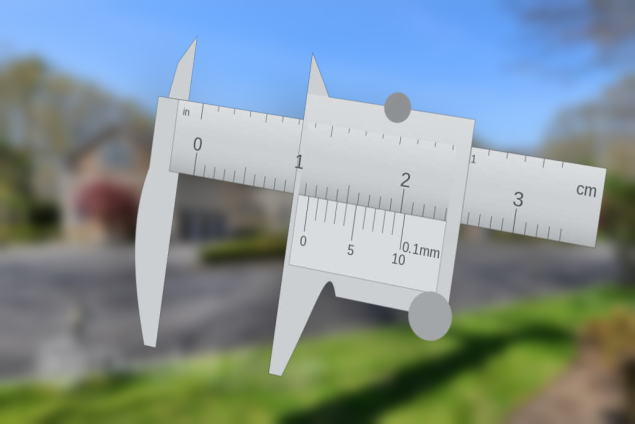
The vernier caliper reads 11.4 mm
